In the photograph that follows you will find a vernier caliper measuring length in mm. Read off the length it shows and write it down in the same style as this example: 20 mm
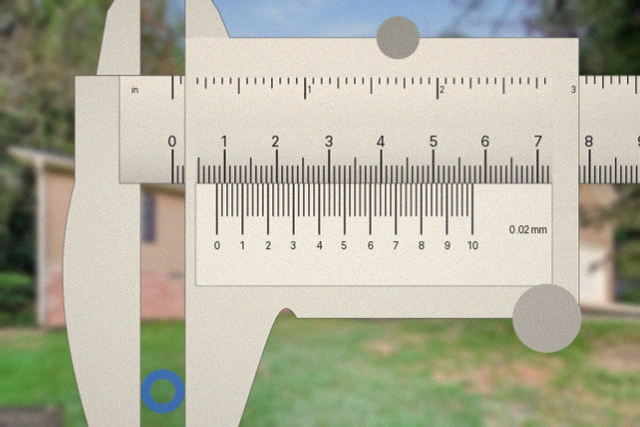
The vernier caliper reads 8.5 mm
